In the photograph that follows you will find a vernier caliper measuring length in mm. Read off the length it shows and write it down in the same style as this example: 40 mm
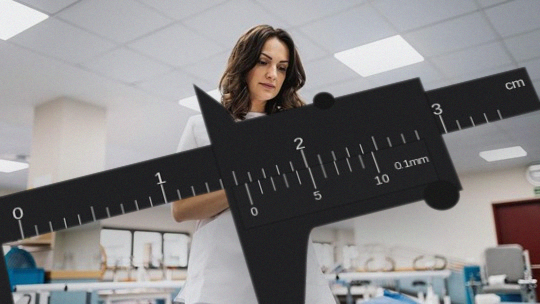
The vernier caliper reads 15.6 mm
